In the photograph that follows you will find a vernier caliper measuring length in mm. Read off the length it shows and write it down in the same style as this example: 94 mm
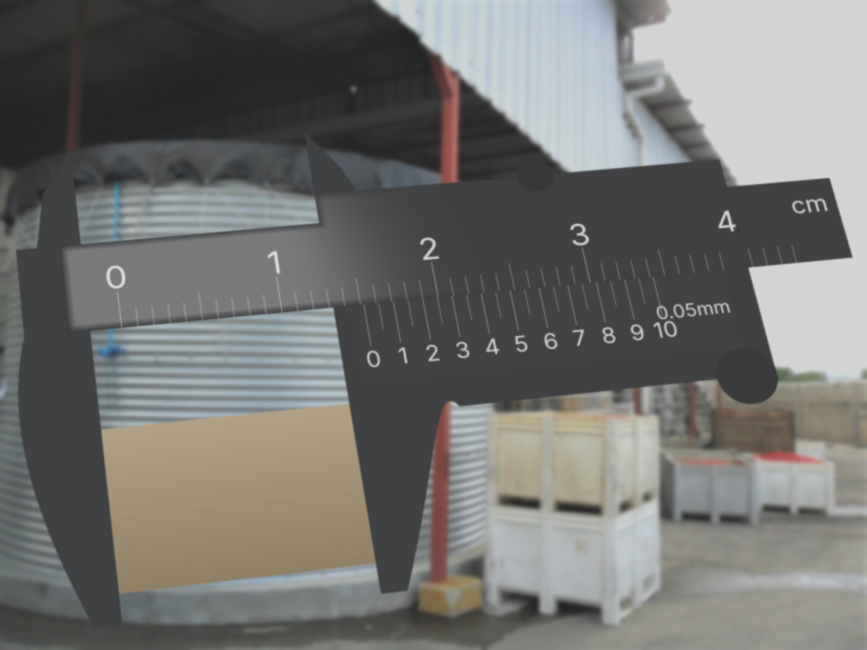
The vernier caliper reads 15.2 mm
